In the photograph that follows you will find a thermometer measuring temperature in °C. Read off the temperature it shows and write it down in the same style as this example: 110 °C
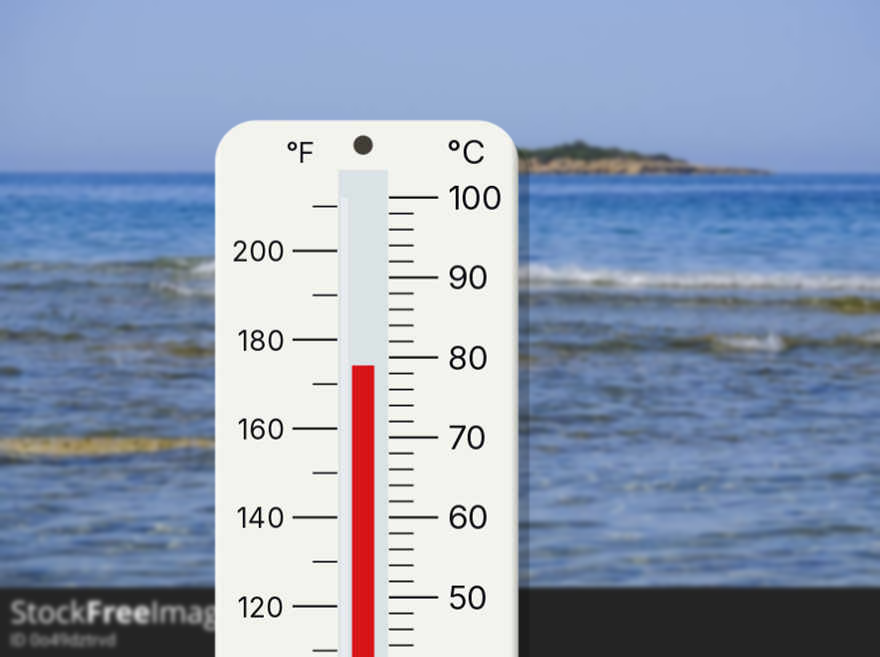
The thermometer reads 79 °C
